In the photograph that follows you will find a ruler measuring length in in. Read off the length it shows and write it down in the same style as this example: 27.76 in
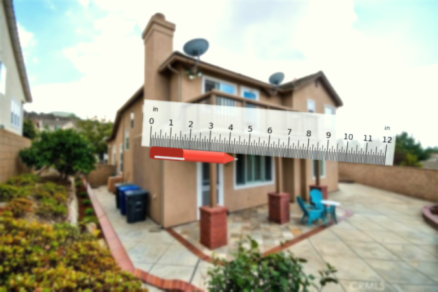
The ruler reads 4.5 in
